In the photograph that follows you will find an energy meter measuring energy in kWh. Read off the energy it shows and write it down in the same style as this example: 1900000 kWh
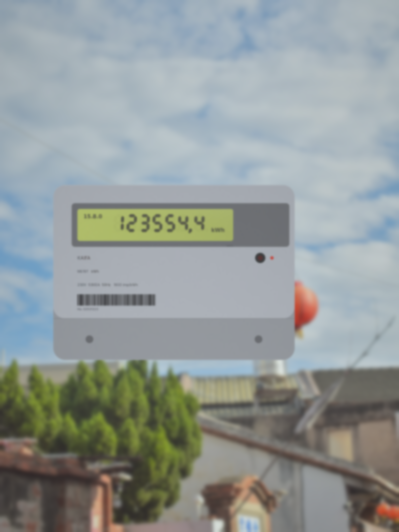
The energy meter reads 123554.4 kWh
